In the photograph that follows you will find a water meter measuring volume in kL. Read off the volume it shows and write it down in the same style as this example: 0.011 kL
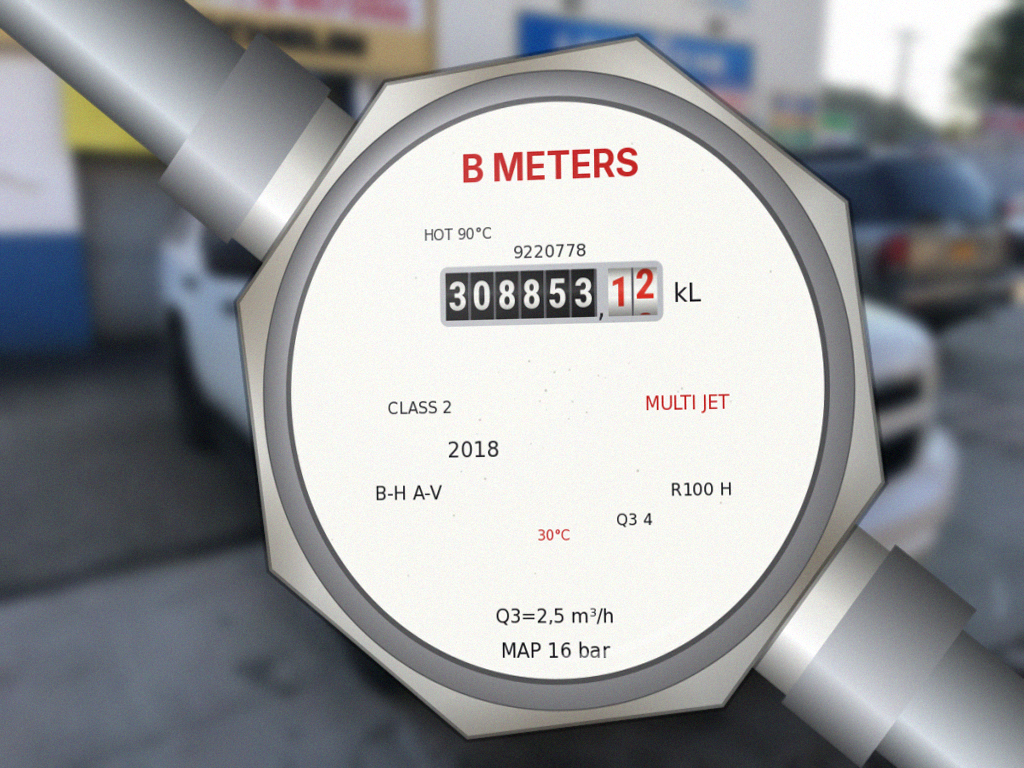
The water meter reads 308853.12 kL
